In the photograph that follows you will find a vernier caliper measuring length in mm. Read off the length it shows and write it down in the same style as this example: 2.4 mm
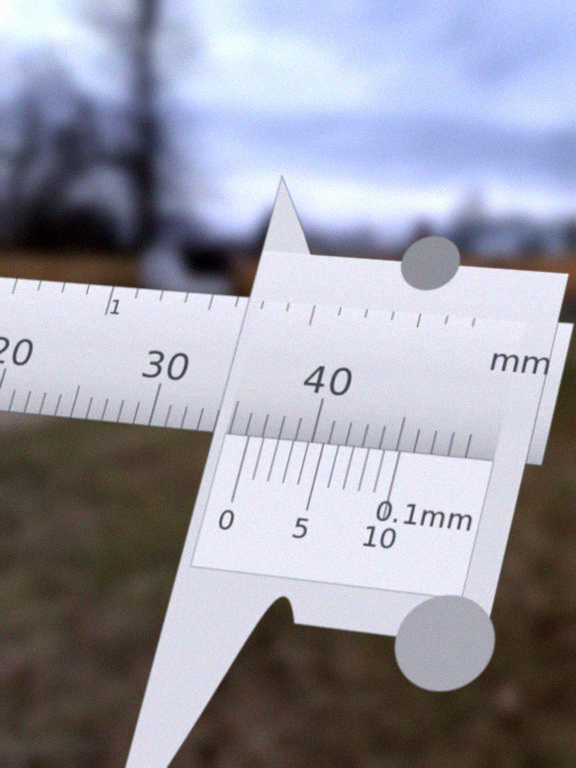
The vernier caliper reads 36.2 mm
